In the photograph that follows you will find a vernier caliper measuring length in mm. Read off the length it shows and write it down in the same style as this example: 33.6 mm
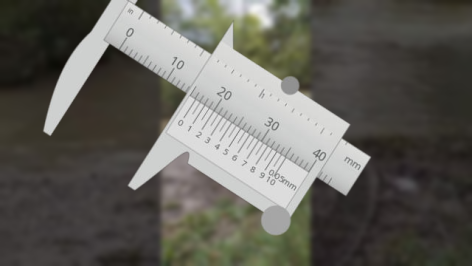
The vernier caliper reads 16.2 mm
